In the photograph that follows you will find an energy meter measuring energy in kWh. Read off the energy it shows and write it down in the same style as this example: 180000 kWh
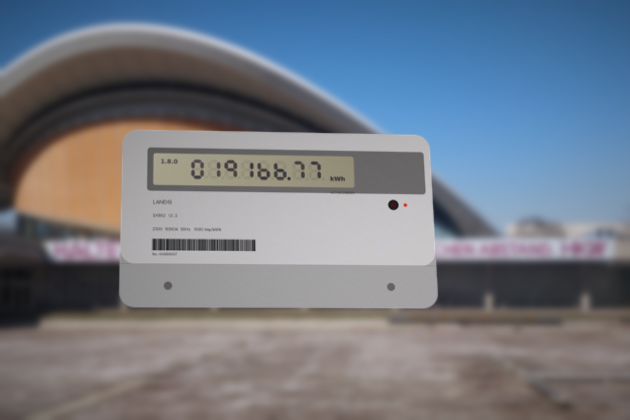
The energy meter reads 19166.77 kWh
